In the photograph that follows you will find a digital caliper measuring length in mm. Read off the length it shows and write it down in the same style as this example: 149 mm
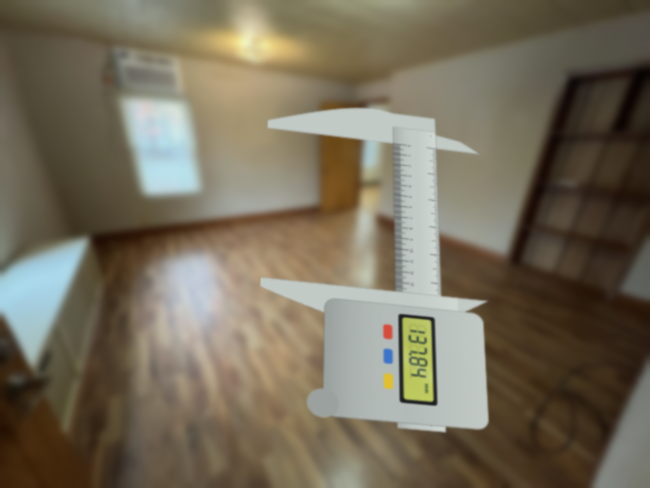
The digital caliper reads 137.84 mm
